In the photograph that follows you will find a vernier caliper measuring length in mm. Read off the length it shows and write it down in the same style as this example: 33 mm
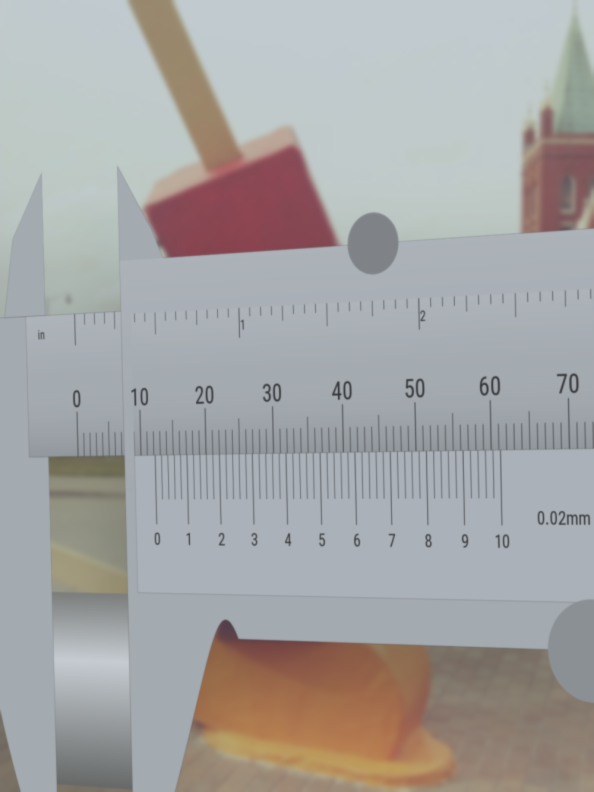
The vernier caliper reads 12.2 mm
